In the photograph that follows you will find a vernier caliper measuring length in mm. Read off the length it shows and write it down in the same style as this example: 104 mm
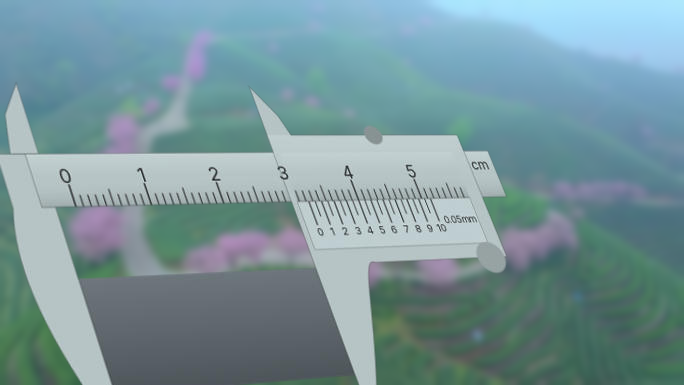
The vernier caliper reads 32.4 mm
